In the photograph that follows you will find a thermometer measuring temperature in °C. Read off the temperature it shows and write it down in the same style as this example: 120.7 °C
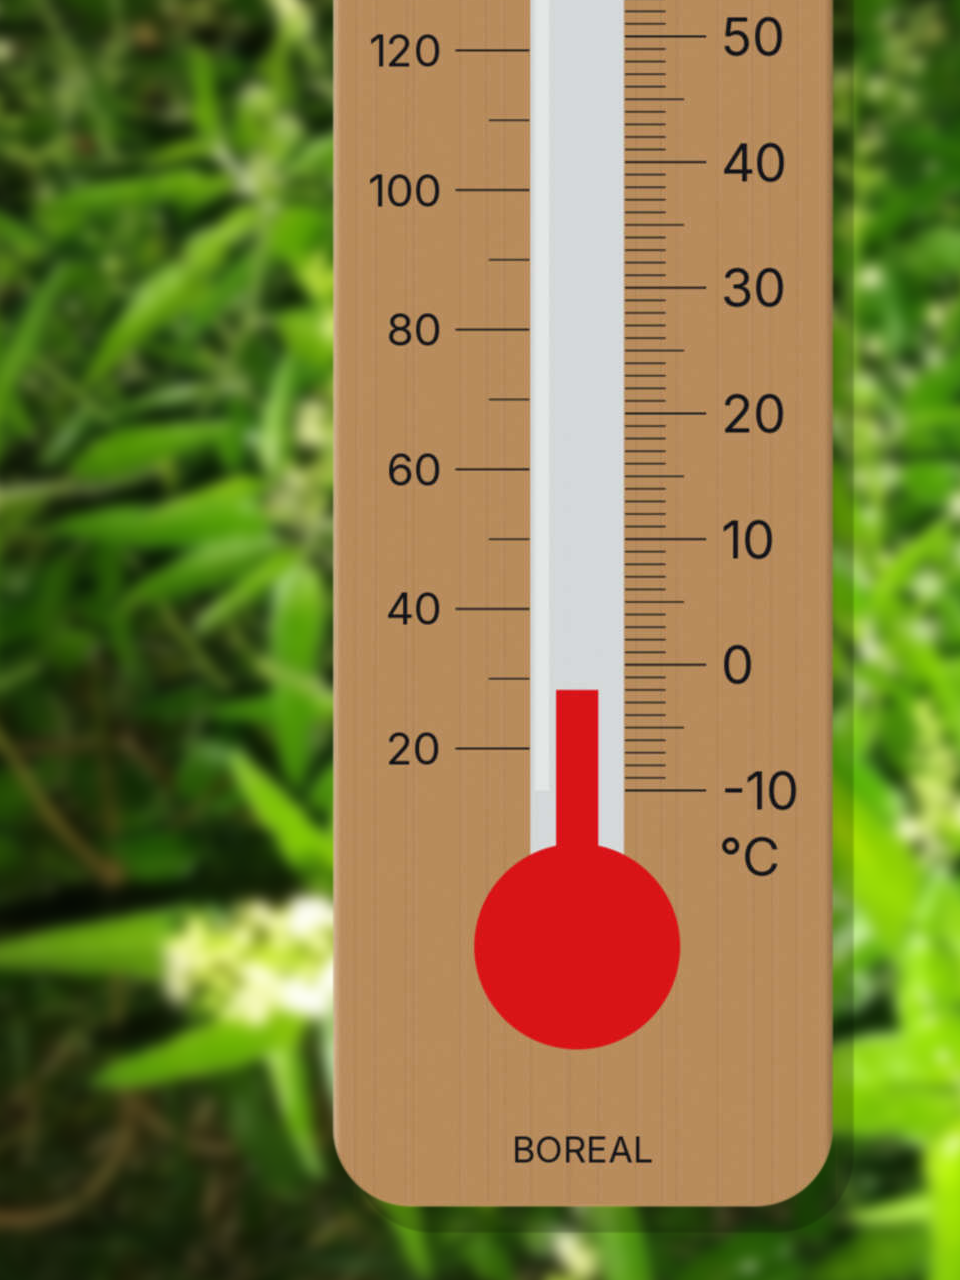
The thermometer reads -2 °C
